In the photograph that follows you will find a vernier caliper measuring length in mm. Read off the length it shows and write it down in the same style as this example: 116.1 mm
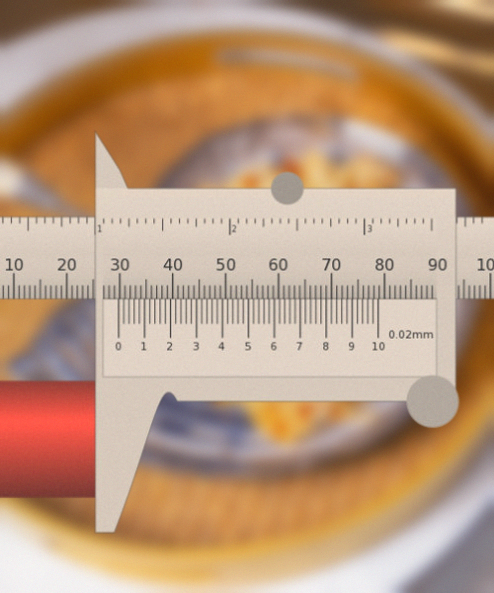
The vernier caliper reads 29.8 mm
